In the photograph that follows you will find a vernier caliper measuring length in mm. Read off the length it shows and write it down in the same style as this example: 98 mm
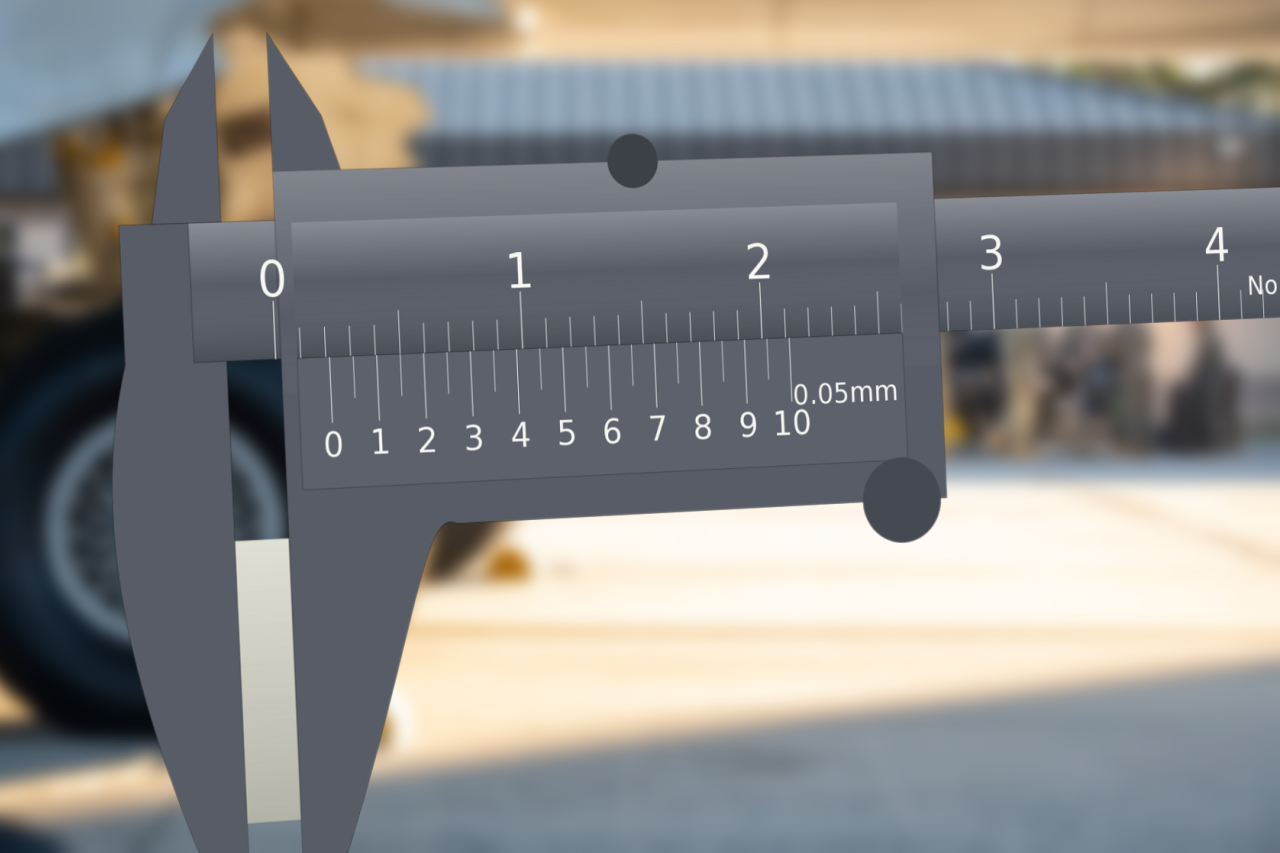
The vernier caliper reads 2.15 mm
